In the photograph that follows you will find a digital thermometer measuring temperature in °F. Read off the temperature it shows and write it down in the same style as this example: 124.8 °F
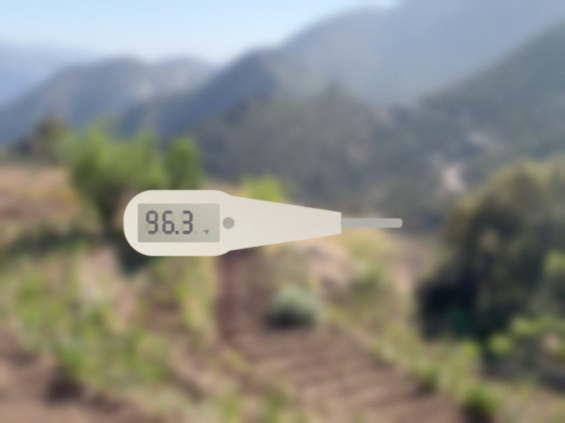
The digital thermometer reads 96.3 °F
